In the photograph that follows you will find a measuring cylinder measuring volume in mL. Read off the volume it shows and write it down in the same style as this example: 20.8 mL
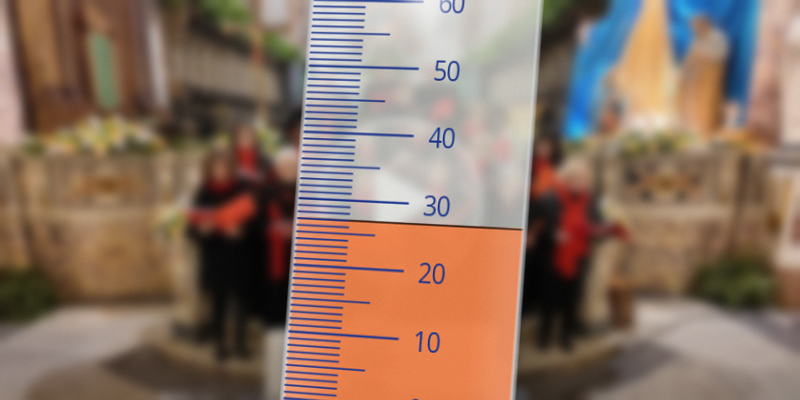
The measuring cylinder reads 27 mL
